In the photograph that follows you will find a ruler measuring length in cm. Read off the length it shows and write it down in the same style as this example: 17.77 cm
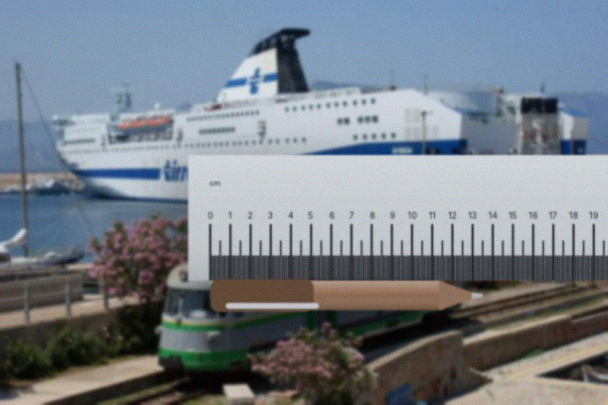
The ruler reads 13.5 cm
